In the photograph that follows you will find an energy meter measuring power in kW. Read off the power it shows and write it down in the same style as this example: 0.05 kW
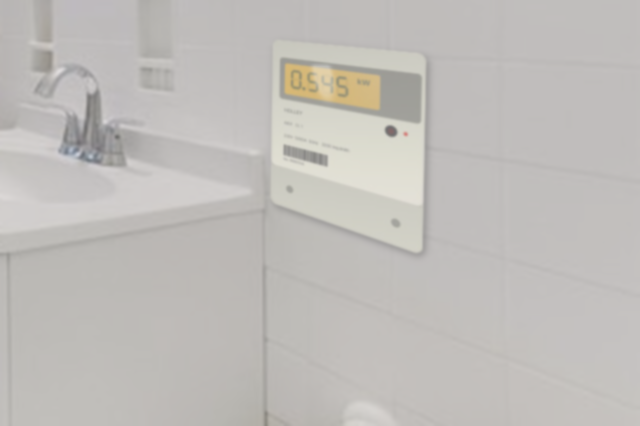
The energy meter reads 0.545 kW
